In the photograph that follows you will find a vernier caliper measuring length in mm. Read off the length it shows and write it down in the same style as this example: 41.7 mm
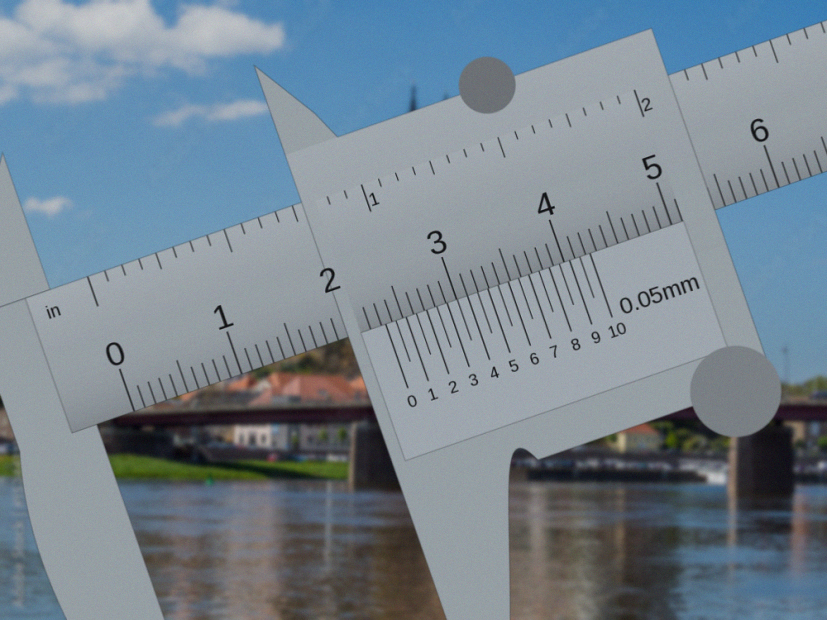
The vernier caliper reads 23.4 mm
